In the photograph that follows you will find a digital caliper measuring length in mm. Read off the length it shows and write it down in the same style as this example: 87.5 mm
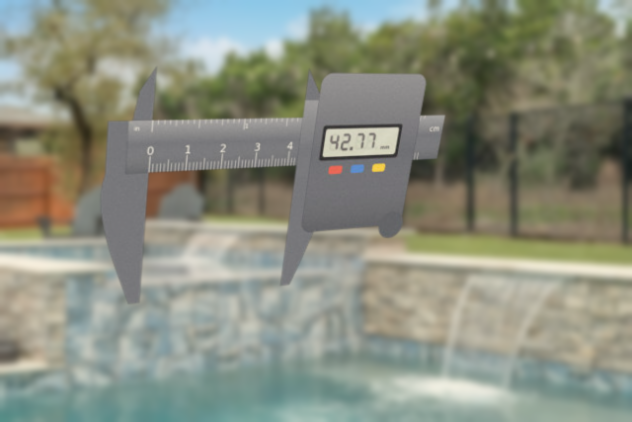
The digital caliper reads 42.77 mm
